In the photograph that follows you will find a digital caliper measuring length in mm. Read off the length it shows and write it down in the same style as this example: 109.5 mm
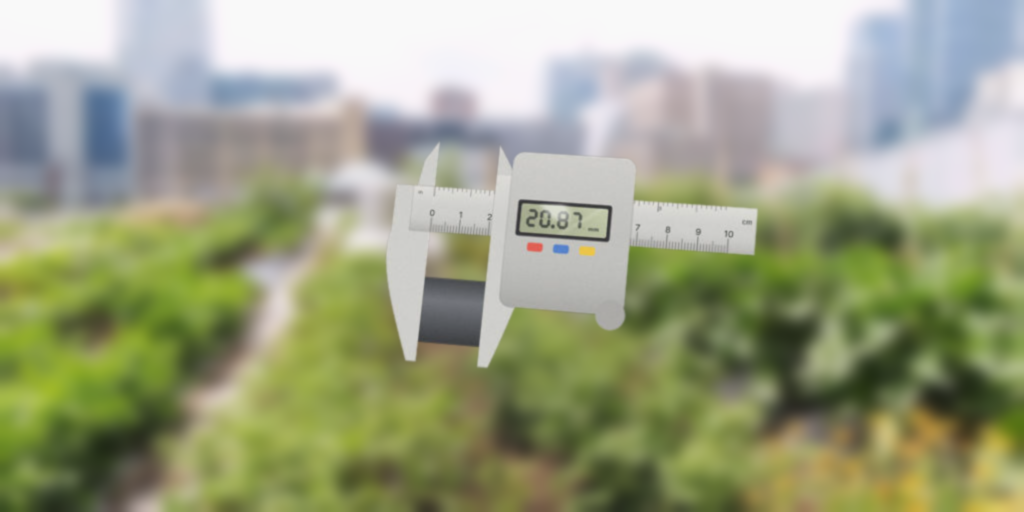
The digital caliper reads 20.87 mm
